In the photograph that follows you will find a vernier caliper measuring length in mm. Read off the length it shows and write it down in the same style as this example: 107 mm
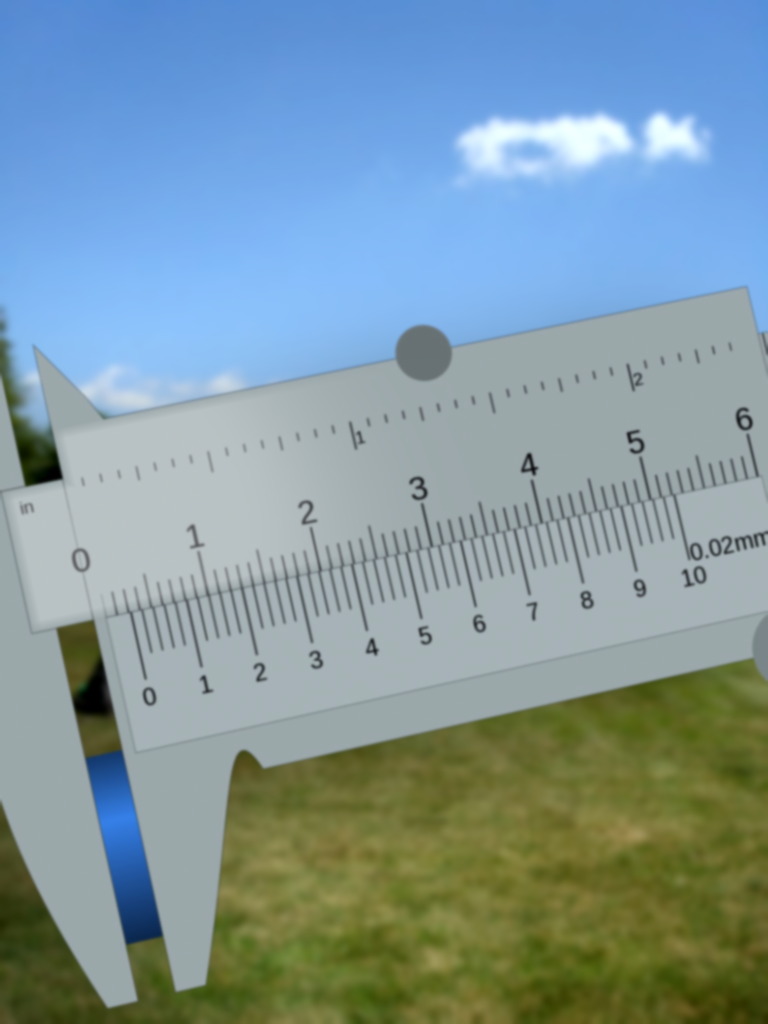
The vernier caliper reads 3.2 mm
